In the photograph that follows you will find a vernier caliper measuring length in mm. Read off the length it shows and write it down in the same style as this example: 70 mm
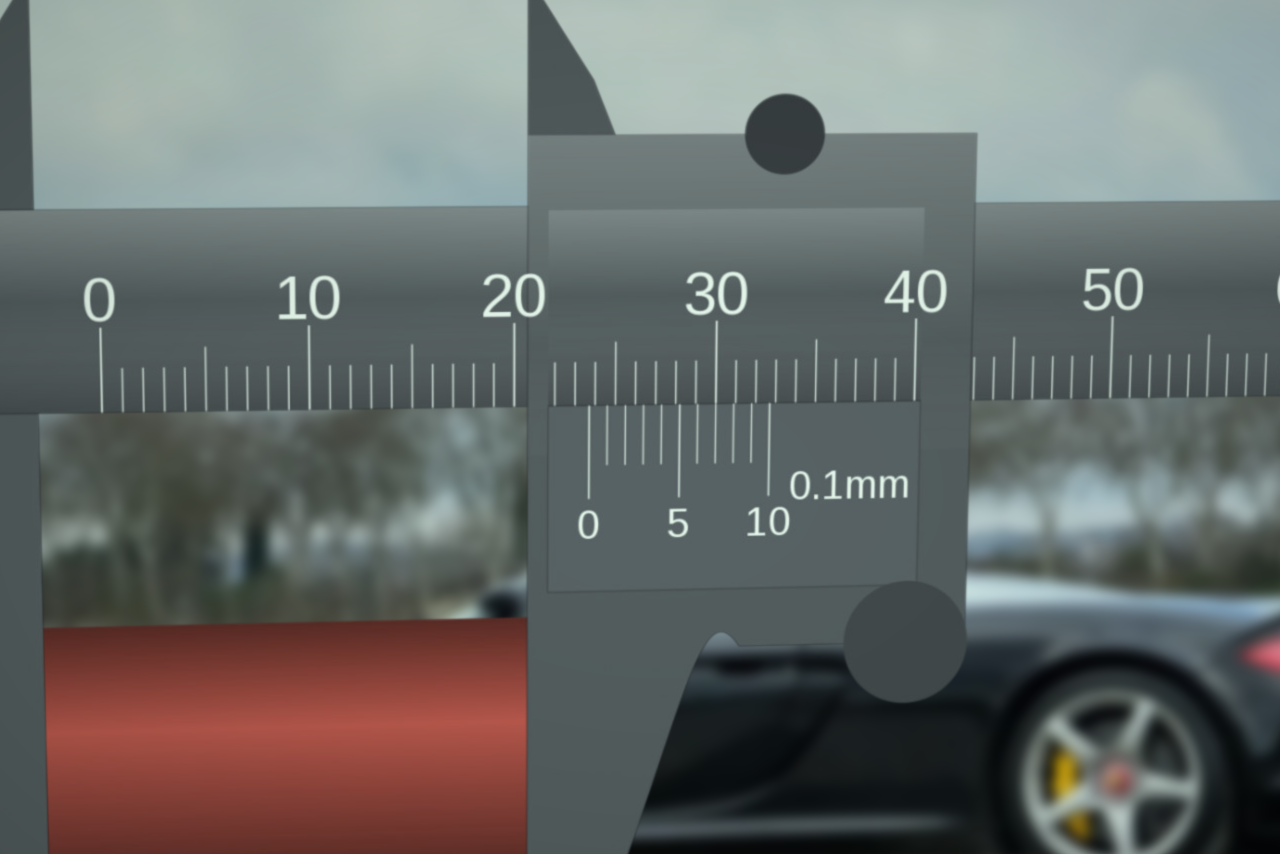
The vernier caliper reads 23.7 mm
